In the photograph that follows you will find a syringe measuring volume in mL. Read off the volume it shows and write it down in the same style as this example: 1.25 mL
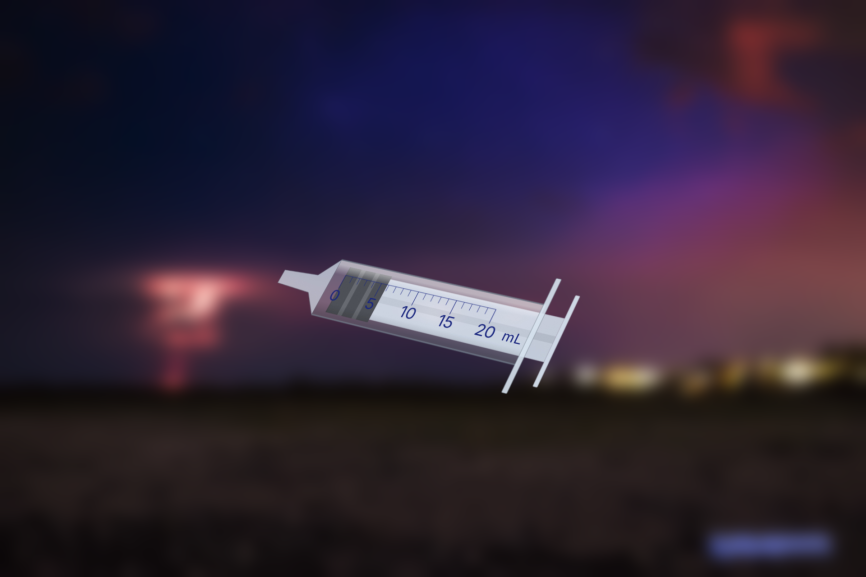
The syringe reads 0 mL
